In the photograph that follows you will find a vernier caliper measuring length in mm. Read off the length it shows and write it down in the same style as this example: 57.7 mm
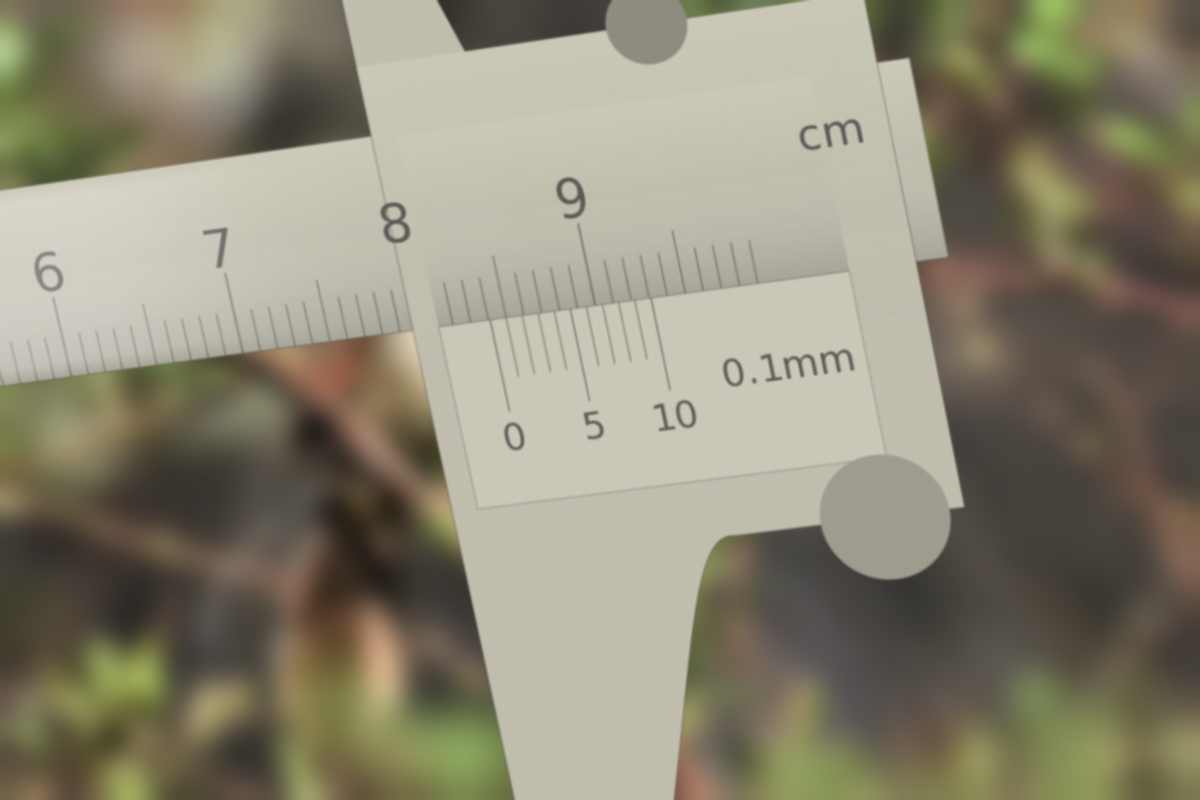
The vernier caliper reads 84.1 mm
